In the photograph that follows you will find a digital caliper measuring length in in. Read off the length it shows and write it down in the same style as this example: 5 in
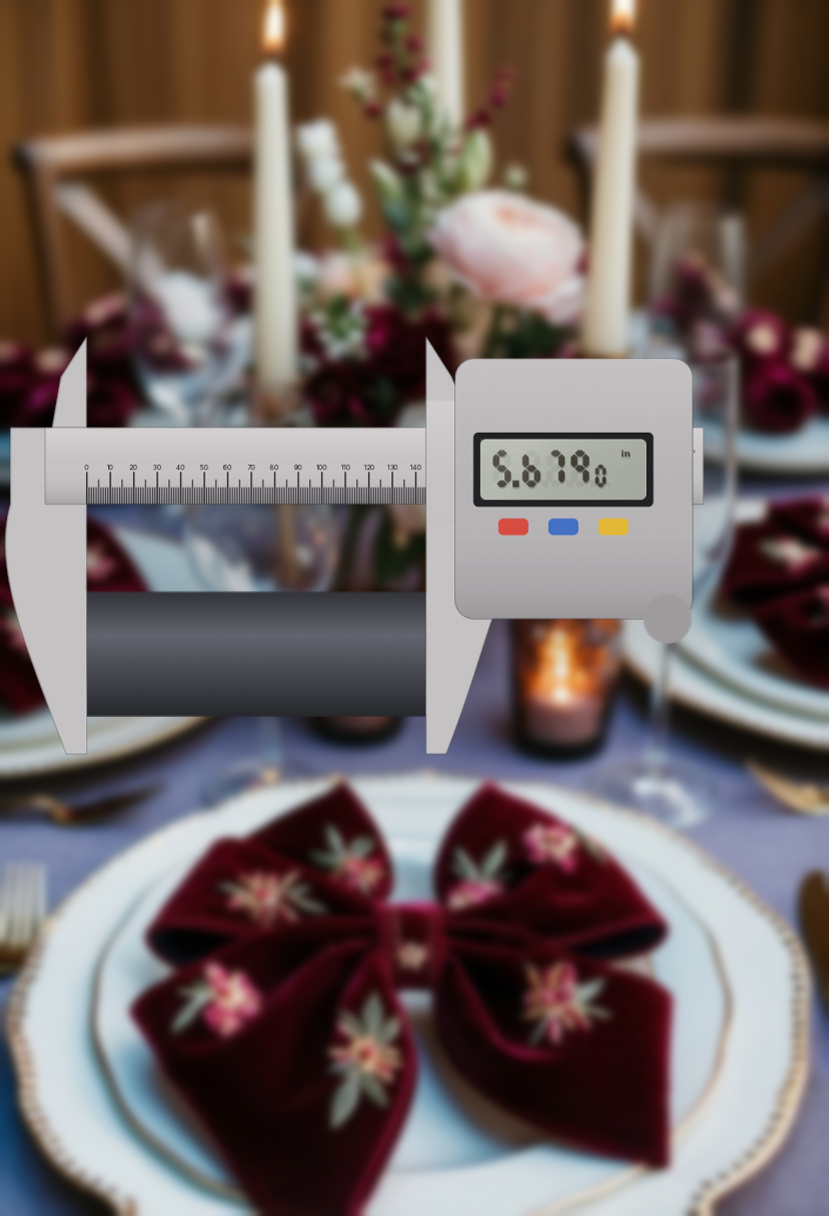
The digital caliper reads 5.6790 in
